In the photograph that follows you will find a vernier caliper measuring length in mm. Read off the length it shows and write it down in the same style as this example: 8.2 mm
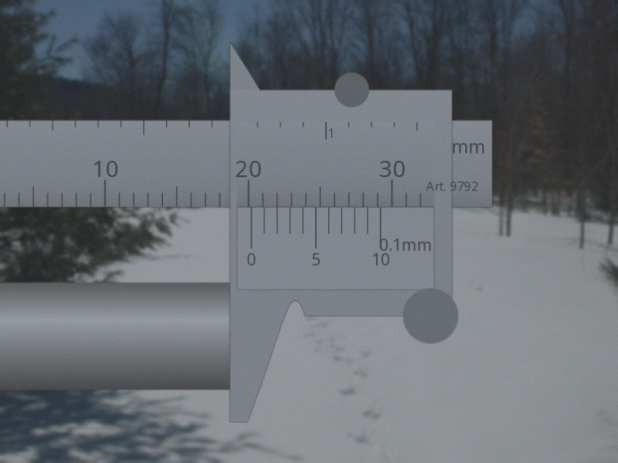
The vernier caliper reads 20.2 mm
